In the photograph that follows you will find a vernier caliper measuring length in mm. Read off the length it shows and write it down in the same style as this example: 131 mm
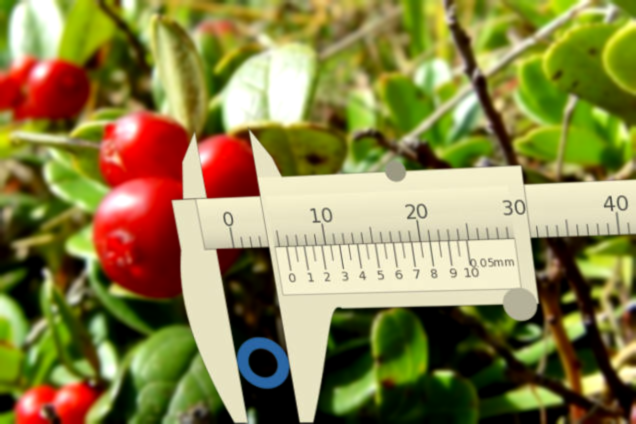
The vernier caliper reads 5.8 mm
